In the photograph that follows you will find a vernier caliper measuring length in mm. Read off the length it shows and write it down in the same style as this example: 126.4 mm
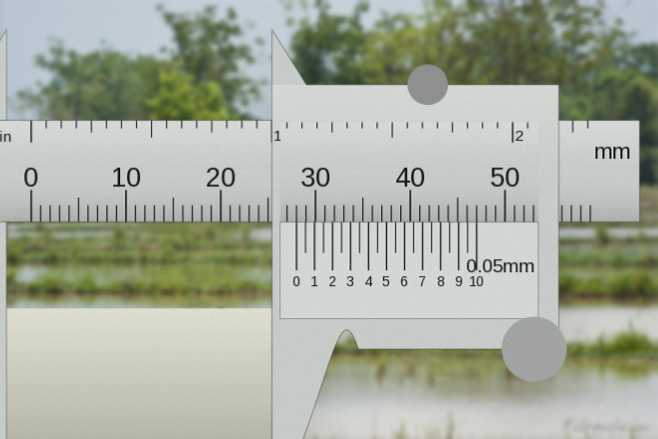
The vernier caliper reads 28.0 mm
